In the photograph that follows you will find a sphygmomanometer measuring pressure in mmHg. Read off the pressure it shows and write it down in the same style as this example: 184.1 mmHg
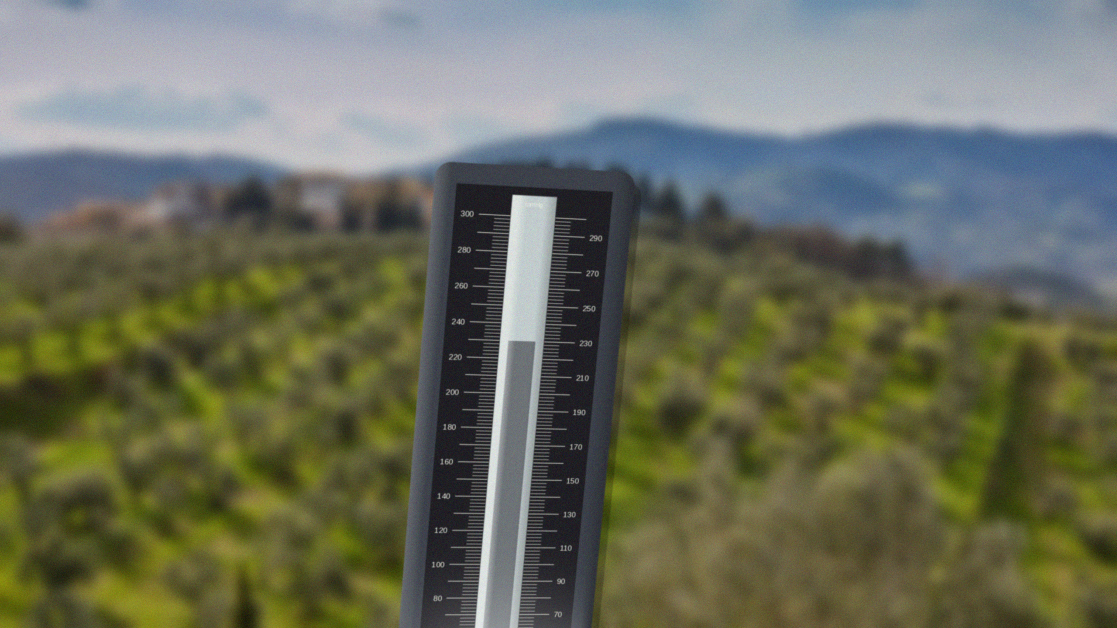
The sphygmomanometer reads 230 mmHg
